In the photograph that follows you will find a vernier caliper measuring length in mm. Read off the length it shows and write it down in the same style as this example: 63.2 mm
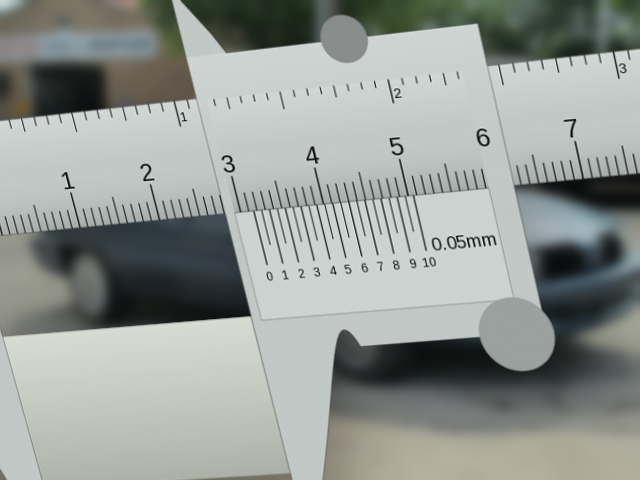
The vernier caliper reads 31.6 mm
